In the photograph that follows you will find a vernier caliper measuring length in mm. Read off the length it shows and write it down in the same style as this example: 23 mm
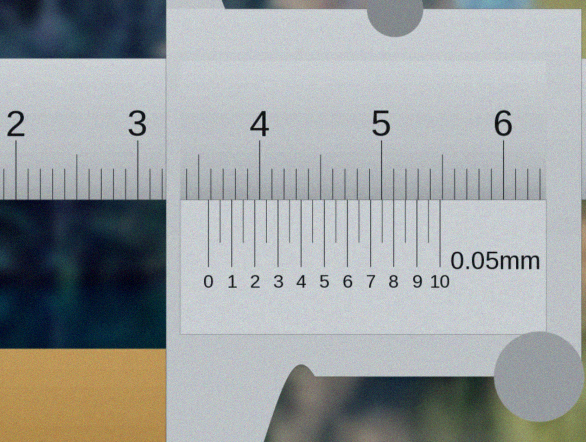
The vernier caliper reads 35.8 mm
